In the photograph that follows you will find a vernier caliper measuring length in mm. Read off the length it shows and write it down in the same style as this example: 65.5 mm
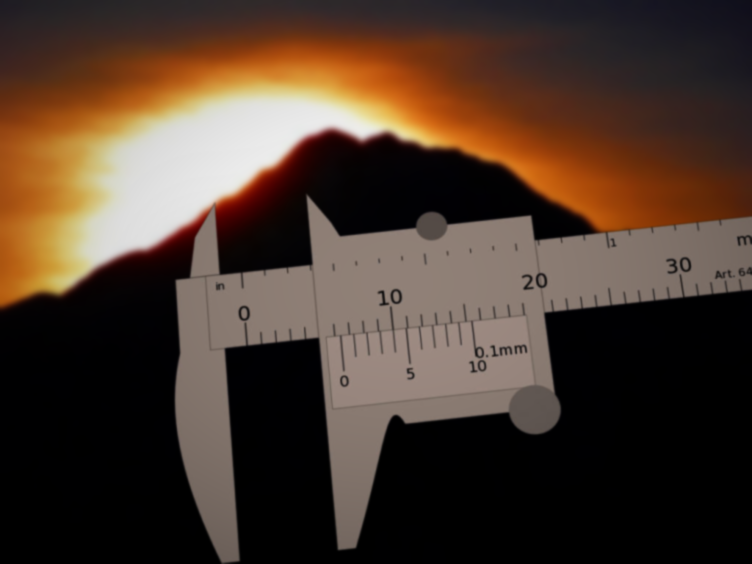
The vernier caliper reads 6.4 mm
